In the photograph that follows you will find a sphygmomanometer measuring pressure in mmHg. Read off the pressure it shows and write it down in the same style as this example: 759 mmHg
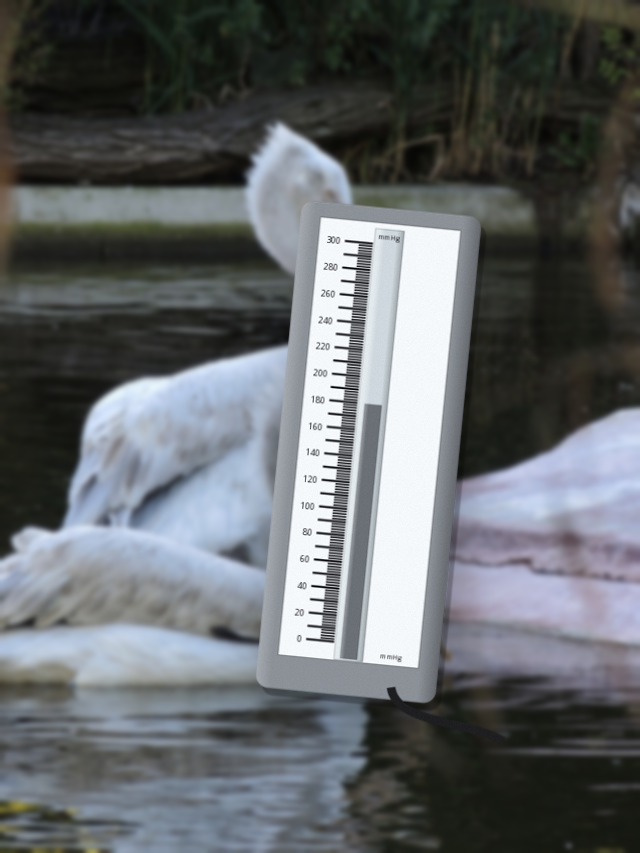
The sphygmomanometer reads 180 mmHg
